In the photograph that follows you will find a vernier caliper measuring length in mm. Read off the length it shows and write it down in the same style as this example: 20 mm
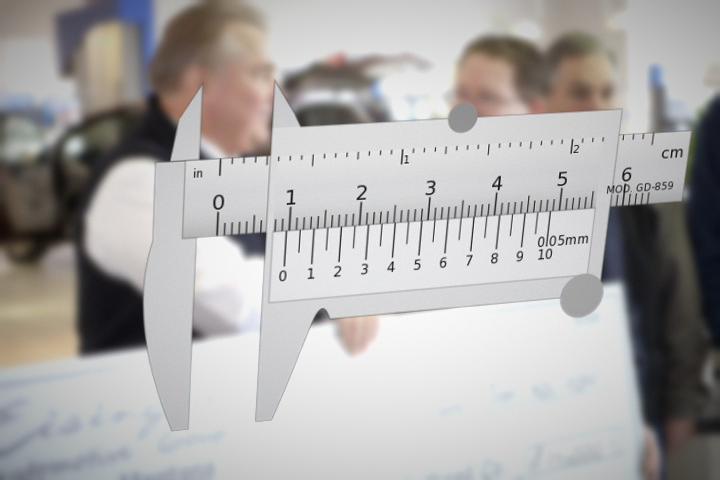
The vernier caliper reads 9.6 mm
